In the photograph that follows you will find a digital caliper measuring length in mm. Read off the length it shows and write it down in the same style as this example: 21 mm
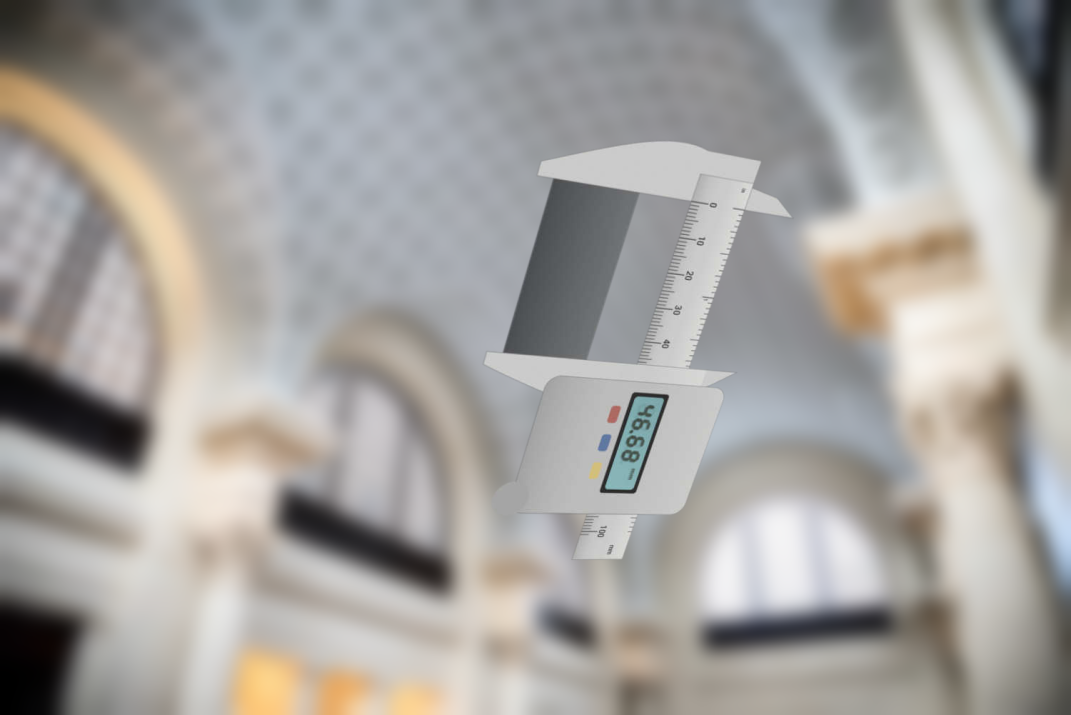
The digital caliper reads 46.68 mm
